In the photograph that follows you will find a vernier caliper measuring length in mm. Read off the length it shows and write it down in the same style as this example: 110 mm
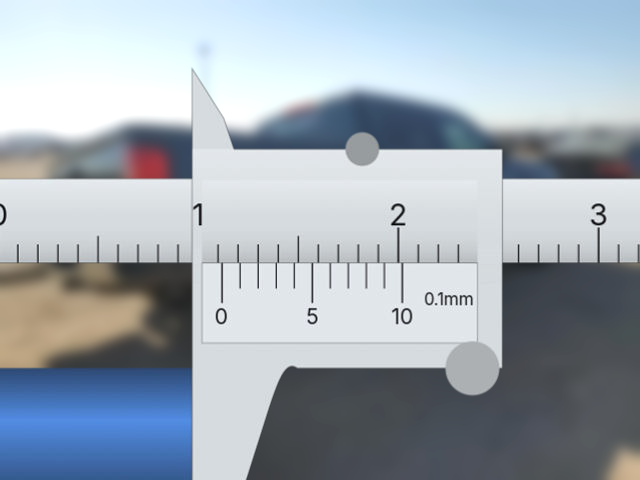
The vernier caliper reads 11.2 mm
